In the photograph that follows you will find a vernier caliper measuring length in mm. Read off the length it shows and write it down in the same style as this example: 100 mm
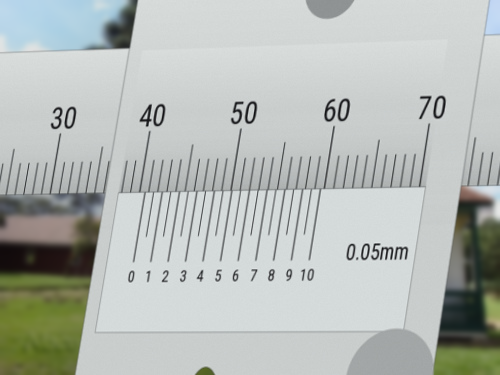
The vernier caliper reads 40.6 mm
